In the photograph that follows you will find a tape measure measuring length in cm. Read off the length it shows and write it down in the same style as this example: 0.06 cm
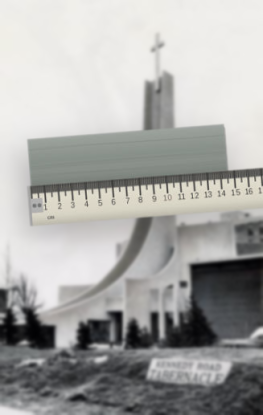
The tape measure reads 14.5 cm
